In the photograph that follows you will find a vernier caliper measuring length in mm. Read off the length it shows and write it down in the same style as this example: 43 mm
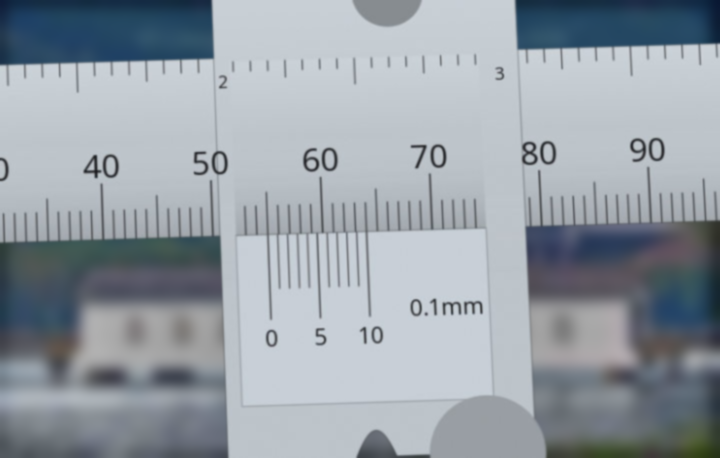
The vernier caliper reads 55.0 mm
